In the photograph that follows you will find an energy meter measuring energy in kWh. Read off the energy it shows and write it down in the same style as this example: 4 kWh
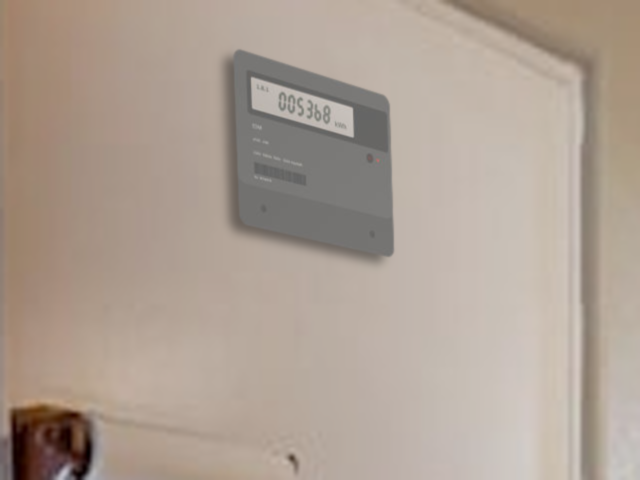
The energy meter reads 5368 kWh
